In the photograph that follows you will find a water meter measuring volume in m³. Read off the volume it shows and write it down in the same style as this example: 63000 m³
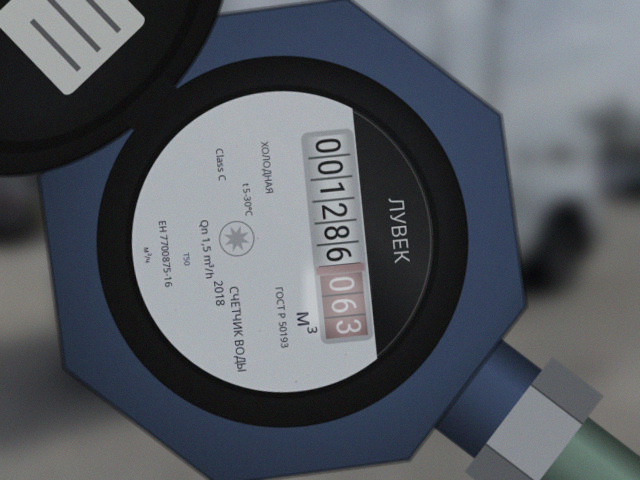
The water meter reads 1286.063 m³
